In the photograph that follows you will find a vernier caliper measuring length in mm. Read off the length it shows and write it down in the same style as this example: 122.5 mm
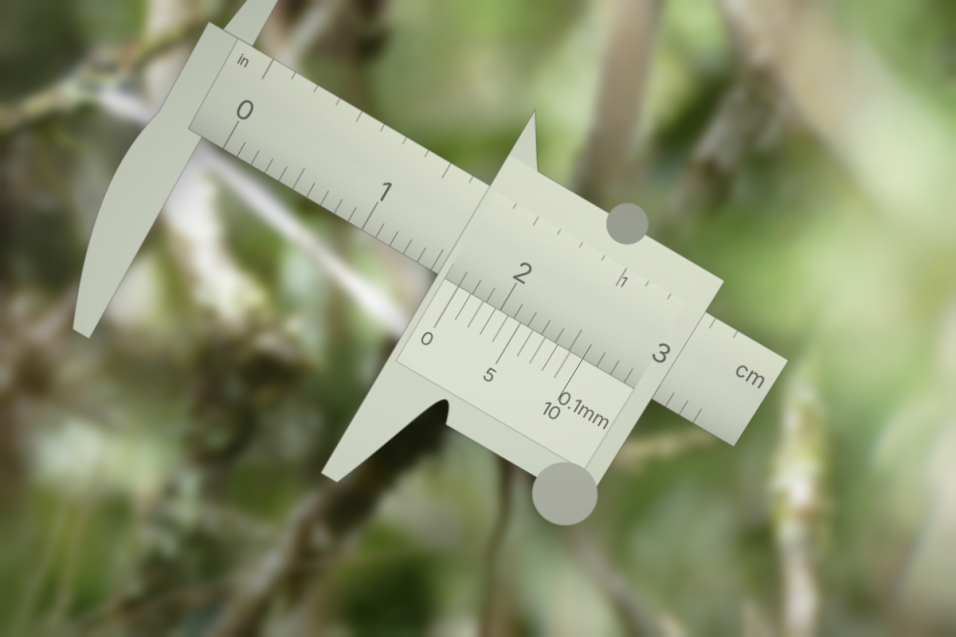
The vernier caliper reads 17.0 mm
